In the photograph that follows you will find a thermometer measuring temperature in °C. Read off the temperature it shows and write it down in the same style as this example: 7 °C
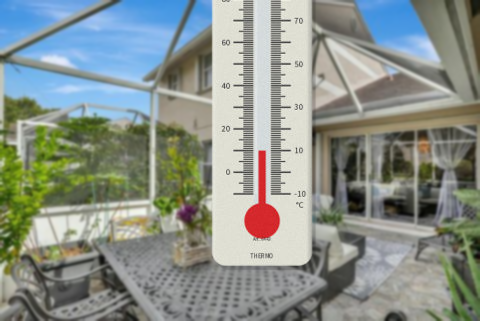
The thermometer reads 10 °C
